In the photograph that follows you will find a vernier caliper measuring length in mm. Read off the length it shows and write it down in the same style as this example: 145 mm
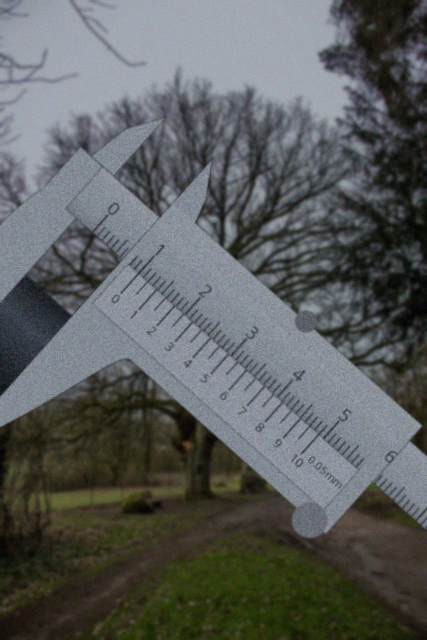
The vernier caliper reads 10.0 mm
